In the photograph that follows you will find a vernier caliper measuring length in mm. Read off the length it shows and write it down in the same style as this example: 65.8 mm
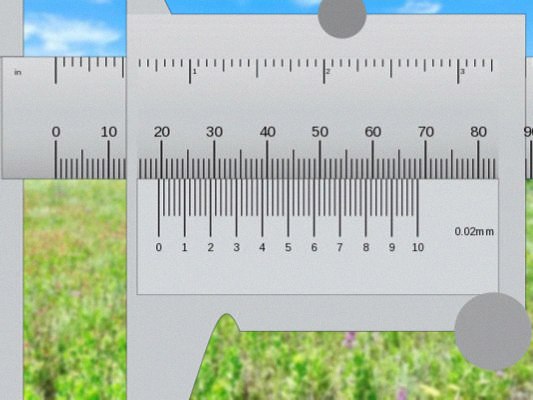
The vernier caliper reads 19.5 mm
